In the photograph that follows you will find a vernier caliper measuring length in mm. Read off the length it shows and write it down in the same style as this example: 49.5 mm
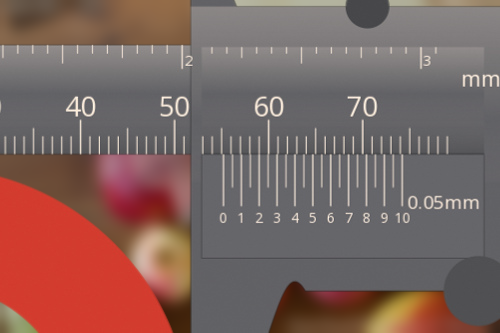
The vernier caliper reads 55.2 mm
